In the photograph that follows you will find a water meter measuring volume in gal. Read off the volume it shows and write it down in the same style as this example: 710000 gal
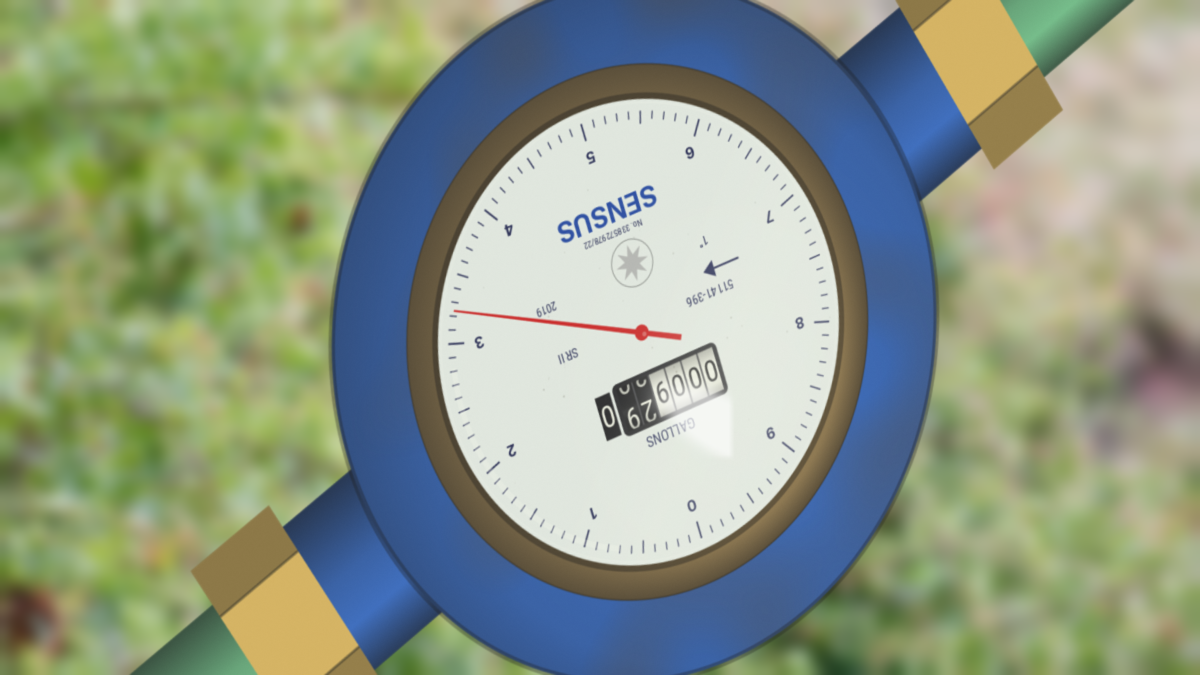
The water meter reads 9293.2 gal
